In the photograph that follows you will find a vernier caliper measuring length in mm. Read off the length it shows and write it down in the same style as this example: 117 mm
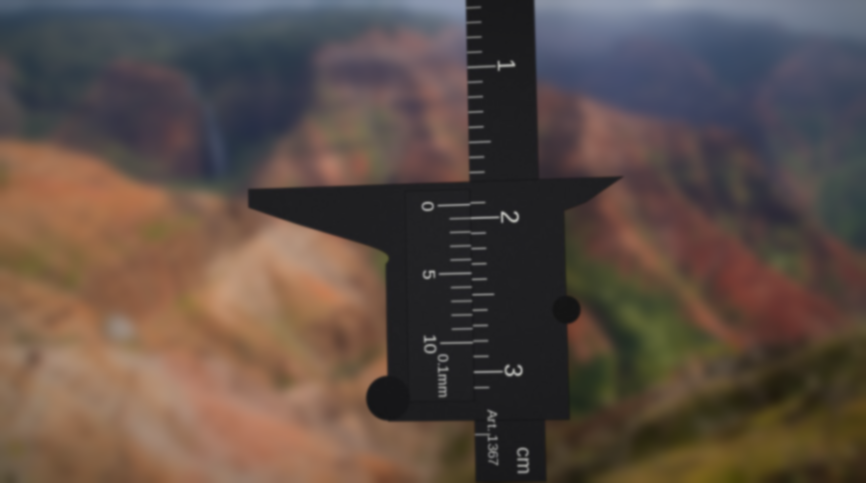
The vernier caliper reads 19.1 mm
